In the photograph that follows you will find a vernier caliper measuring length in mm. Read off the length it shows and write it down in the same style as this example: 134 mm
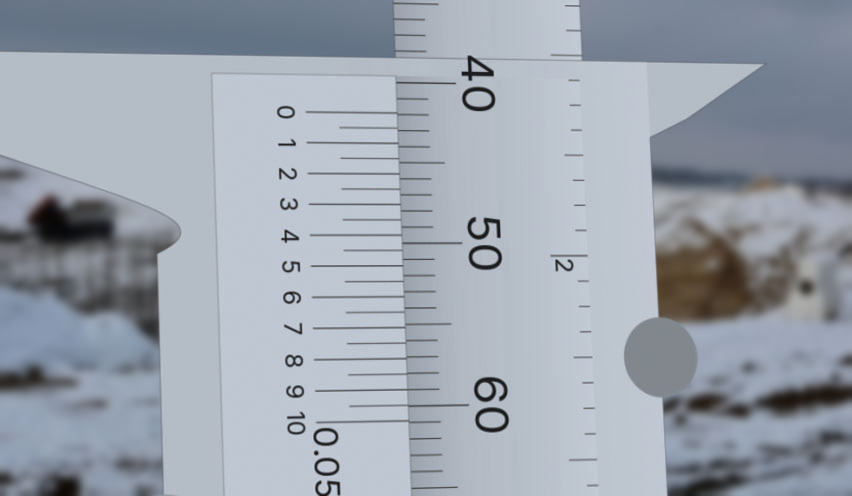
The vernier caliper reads 41.9 mm
